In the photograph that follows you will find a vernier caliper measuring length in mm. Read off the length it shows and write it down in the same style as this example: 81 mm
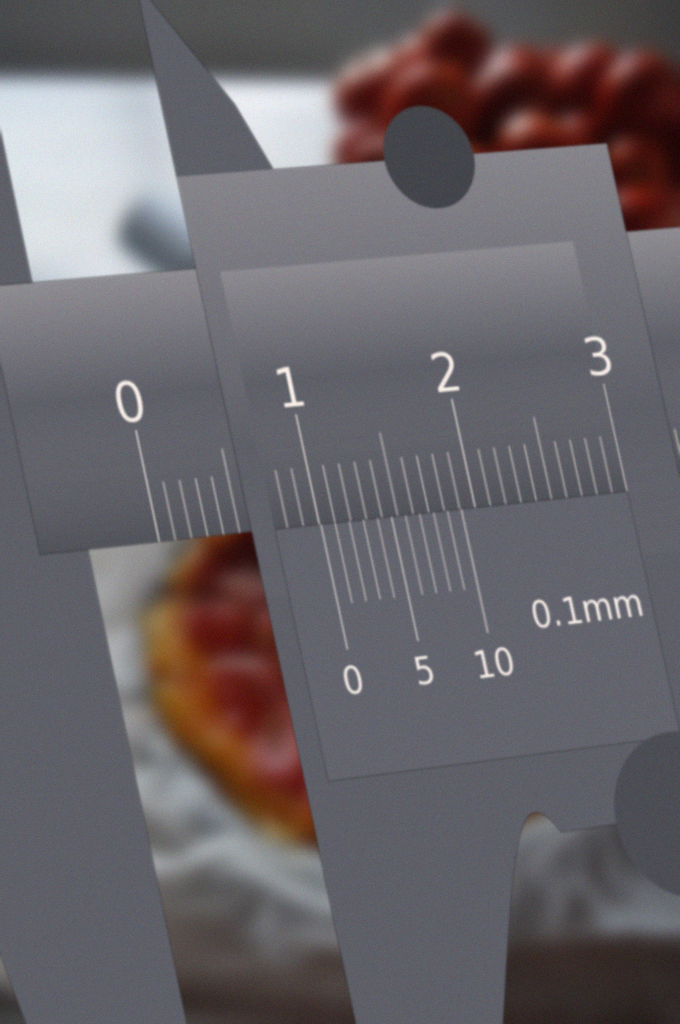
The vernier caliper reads 10.1 mm
